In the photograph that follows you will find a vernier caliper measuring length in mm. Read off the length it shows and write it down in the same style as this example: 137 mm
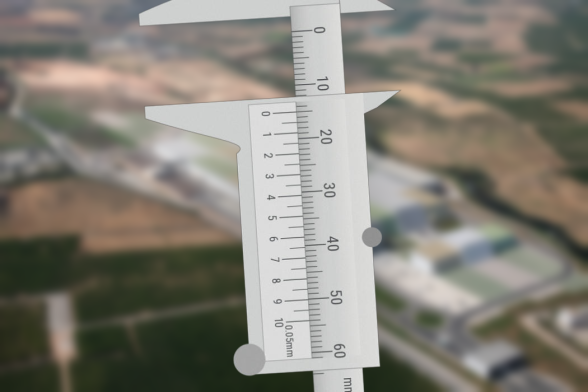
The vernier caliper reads 15.0 mm
